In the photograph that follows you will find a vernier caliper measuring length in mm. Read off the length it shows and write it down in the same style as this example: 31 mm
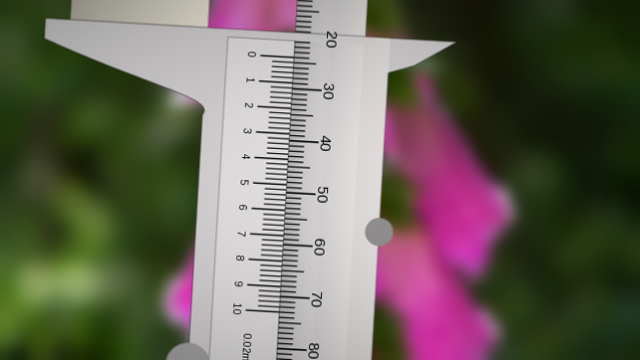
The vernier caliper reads 24.0 mm
